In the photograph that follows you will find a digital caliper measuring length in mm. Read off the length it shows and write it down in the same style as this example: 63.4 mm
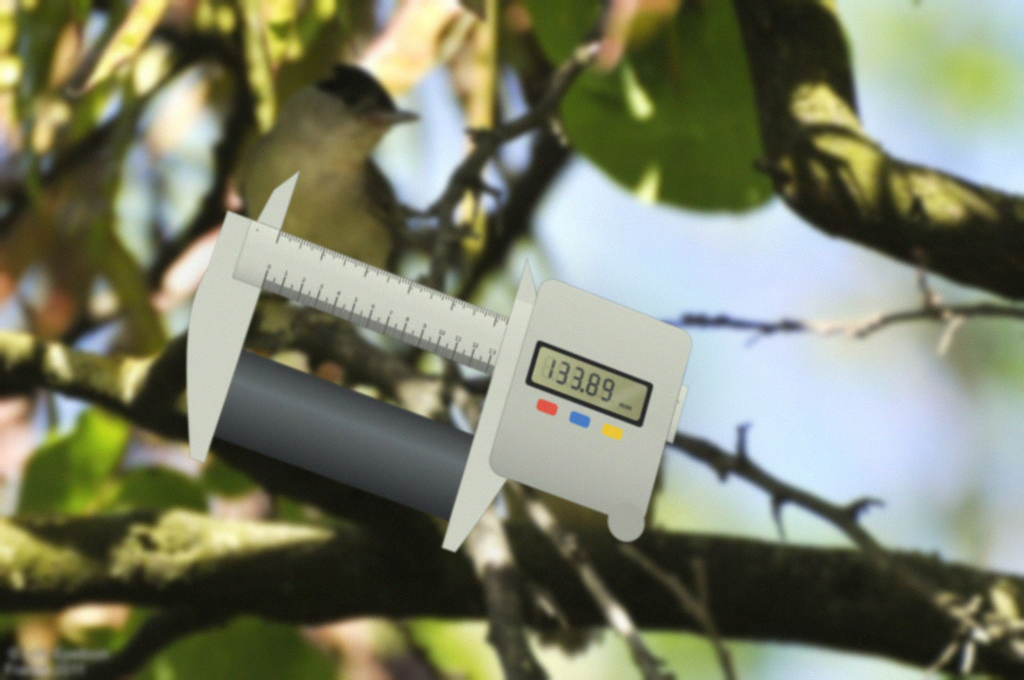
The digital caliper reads 133.89 mm
